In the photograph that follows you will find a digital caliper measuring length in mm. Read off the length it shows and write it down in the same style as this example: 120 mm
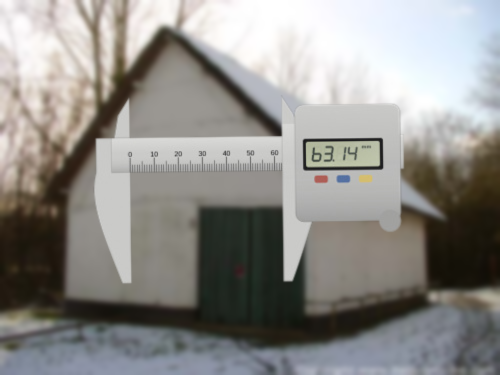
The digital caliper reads 63.14 mm
